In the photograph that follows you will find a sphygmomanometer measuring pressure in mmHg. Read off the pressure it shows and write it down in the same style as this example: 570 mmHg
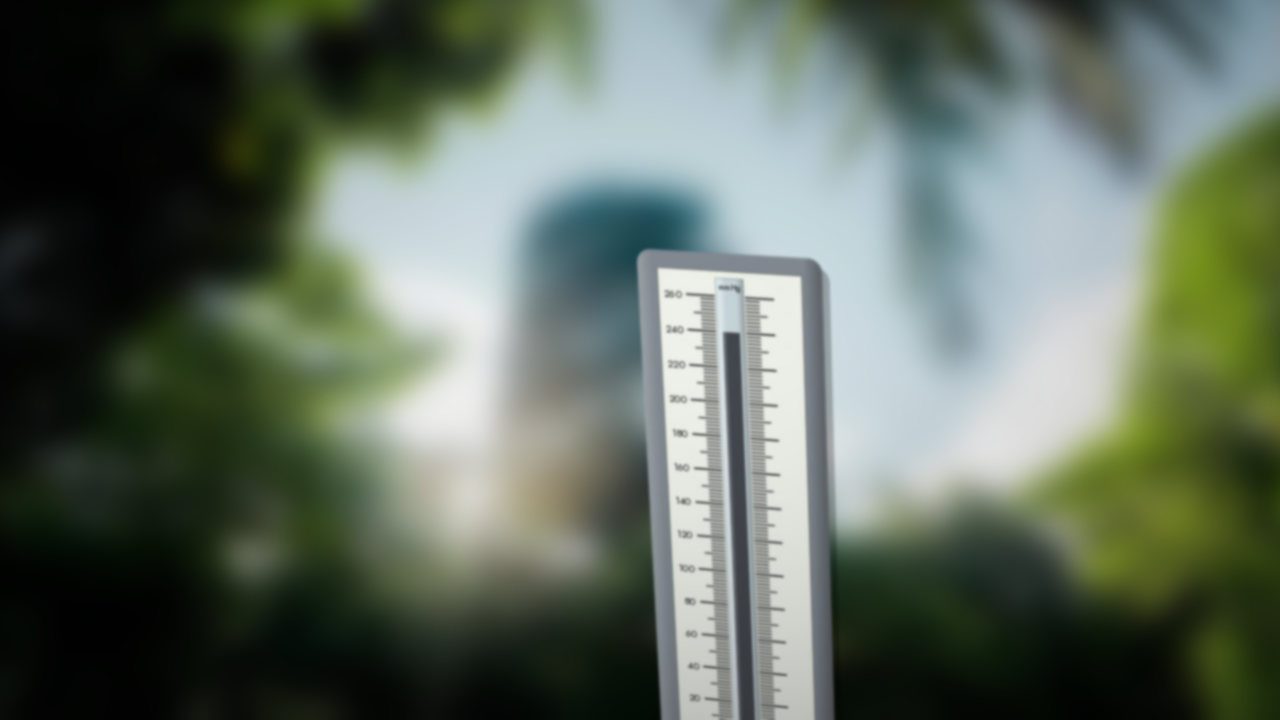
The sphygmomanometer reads 240 mmHg
